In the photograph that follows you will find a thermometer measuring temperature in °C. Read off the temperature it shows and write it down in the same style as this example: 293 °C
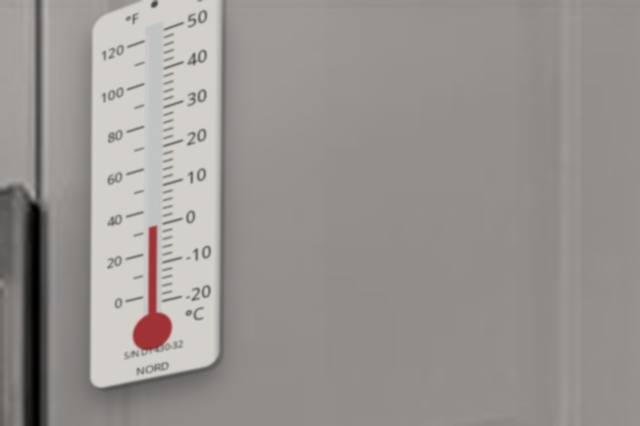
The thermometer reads 0 °C
